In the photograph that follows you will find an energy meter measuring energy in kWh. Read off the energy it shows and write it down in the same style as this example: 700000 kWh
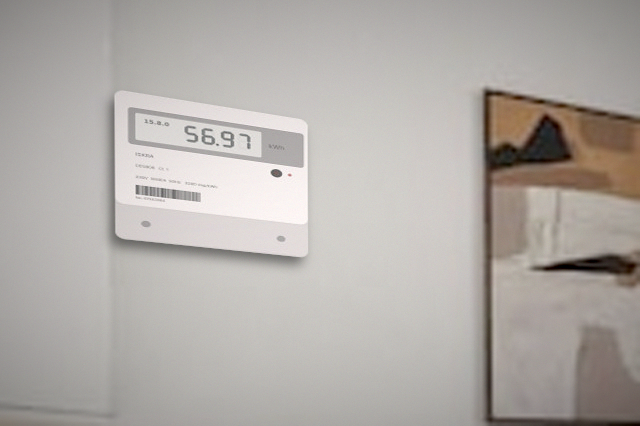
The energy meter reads 56.97 kWh
